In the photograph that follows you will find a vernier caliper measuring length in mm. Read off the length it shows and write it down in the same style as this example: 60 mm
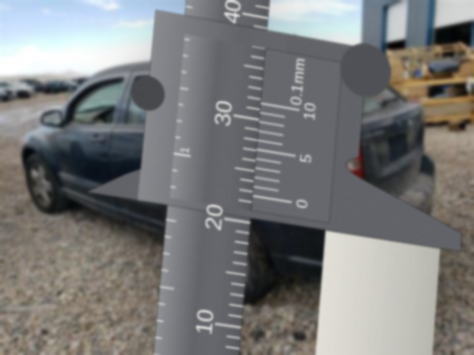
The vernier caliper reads 22.6 mm
